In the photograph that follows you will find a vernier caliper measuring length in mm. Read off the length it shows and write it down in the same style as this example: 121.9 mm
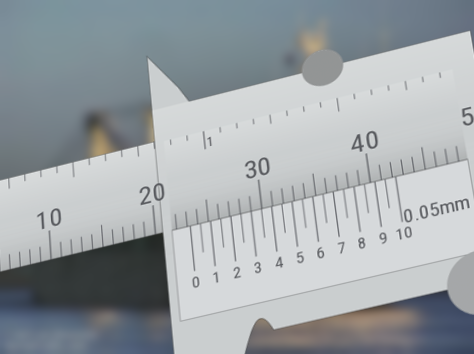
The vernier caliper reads 23.3 mm
